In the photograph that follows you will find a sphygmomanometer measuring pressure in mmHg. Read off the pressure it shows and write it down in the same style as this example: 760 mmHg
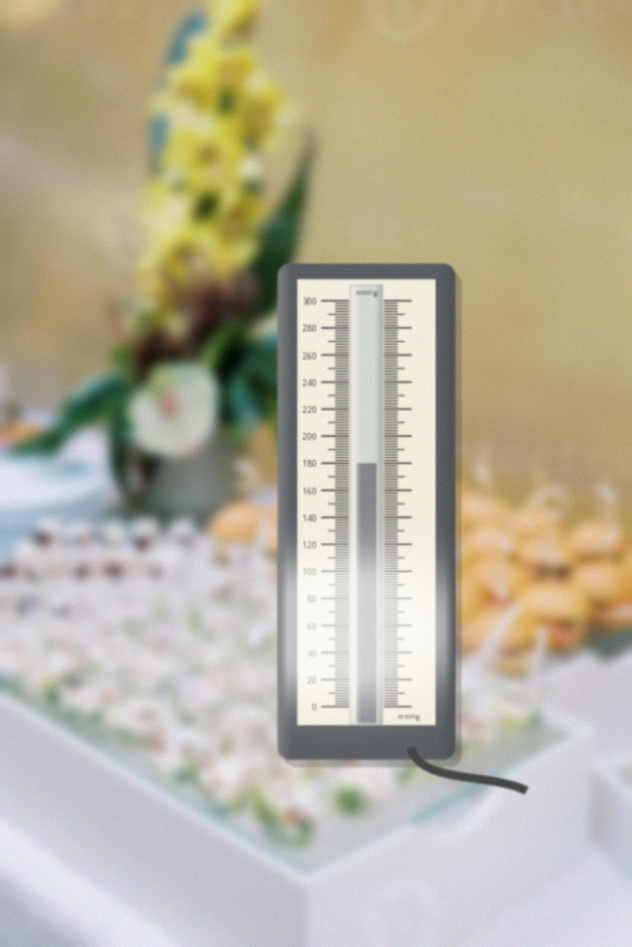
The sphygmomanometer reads 180 mmHg
